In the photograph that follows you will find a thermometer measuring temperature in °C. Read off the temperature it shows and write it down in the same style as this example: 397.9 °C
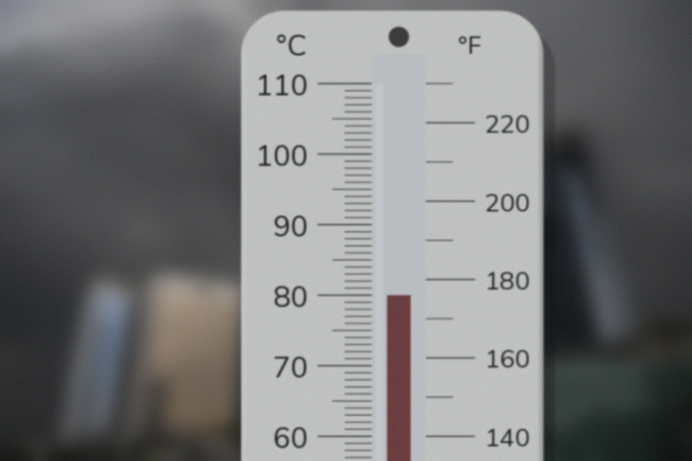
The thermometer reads 80 °C
